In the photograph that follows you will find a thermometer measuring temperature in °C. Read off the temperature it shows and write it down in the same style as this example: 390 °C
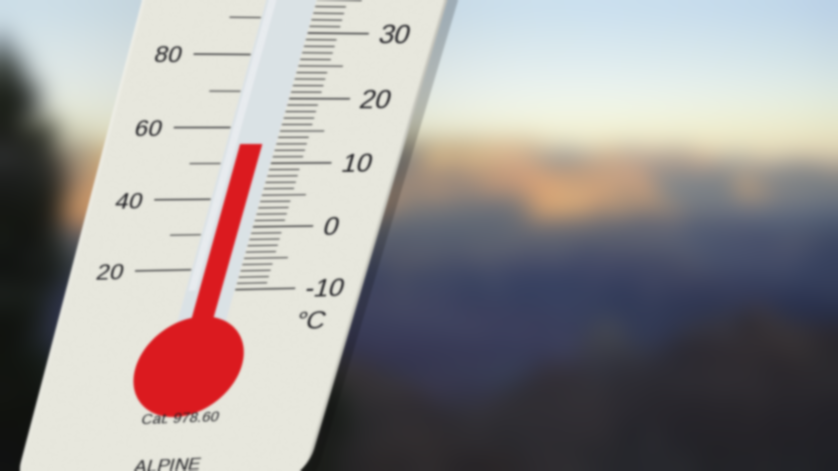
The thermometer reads 13 °C
